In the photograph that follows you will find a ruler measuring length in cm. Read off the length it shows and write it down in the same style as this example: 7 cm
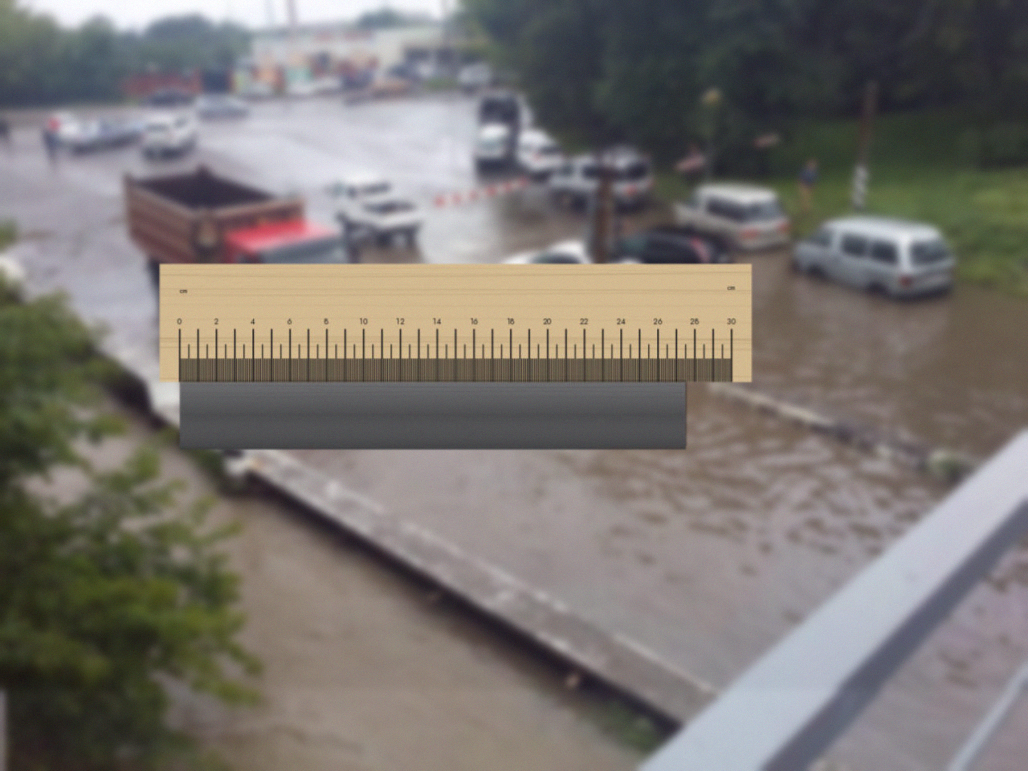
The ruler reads 27.5 cm
